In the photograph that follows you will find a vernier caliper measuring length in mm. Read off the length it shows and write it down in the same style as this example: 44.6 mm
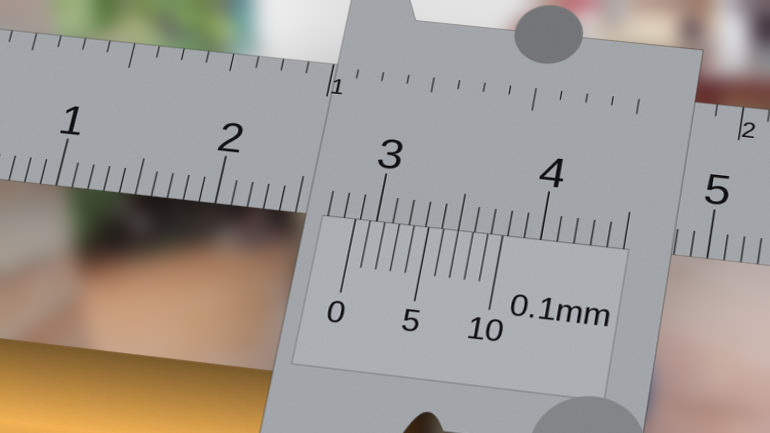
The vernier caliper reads 28.7 mm
